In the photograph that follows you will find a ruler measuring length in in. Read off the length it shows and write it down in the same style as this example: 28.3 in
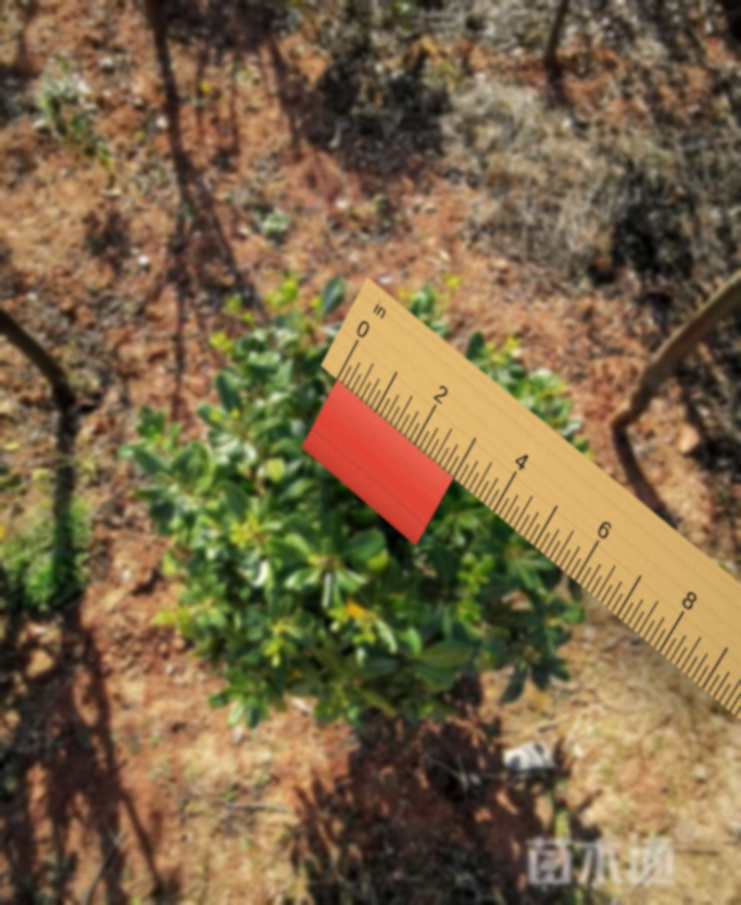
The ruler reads 3 in
